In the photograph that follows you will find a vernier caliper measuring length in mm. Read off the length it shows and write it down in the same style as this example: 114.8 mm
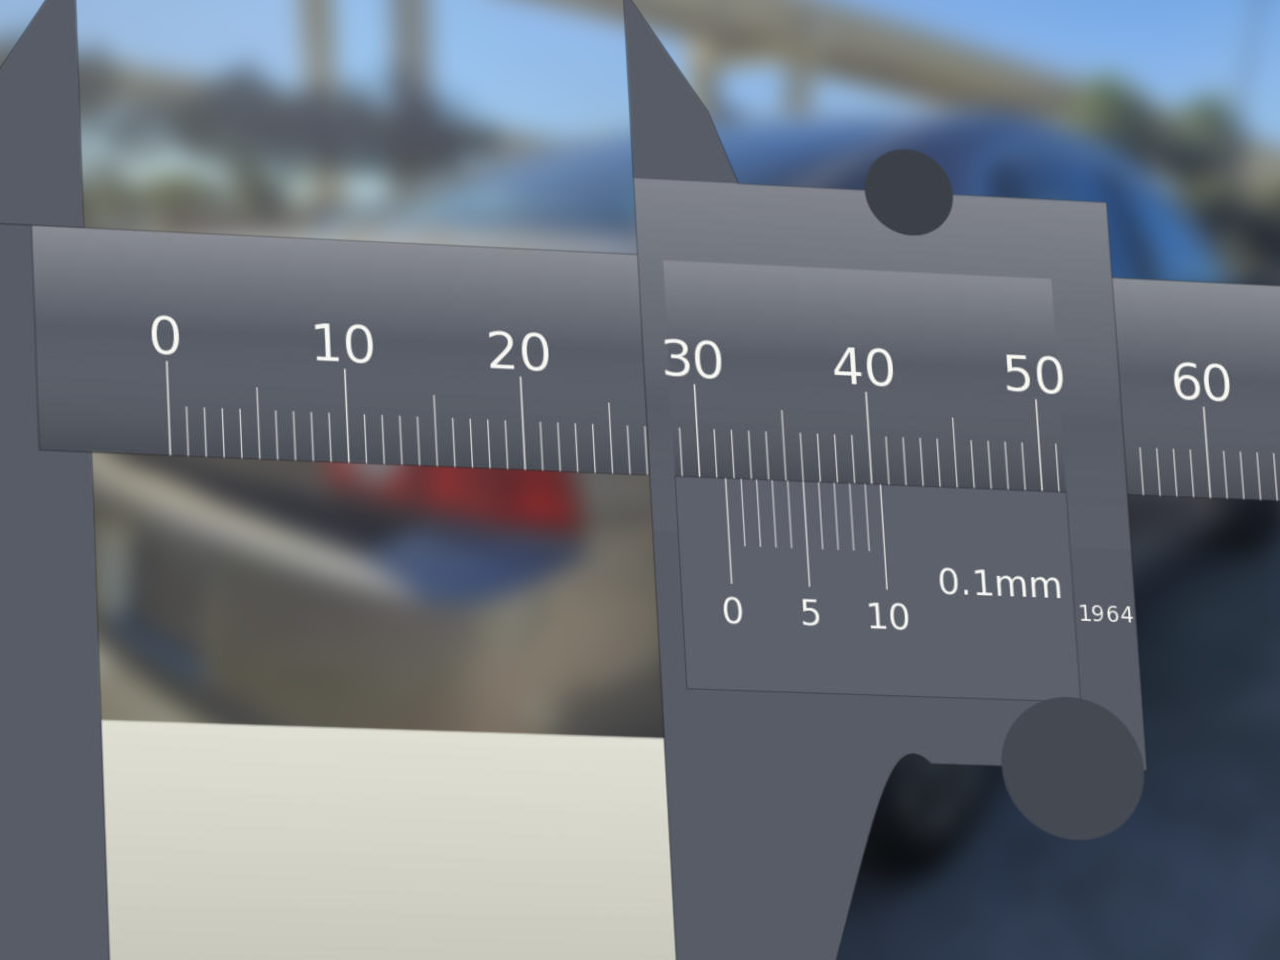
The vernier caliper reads 31.5 mm
